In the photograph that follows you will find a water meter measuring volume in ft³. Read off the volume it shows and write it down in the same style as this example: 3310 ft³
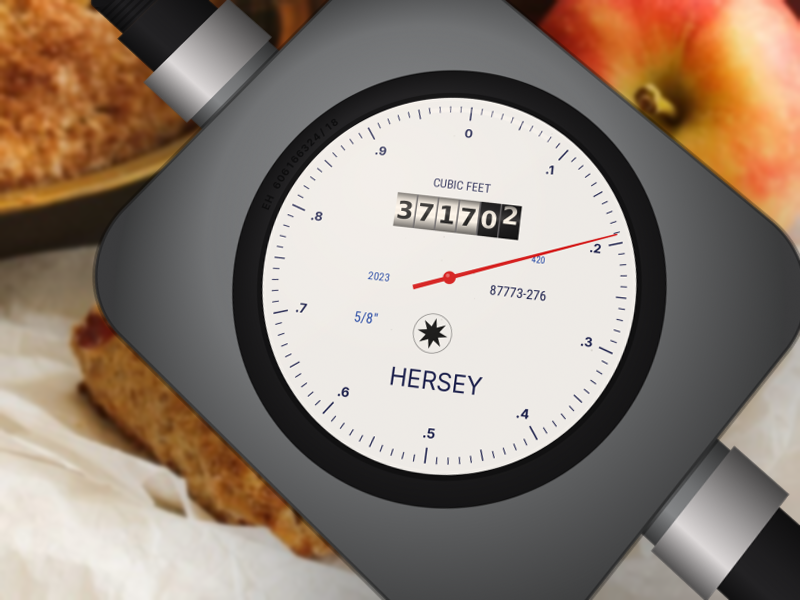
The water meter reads 371702.19 ft³
